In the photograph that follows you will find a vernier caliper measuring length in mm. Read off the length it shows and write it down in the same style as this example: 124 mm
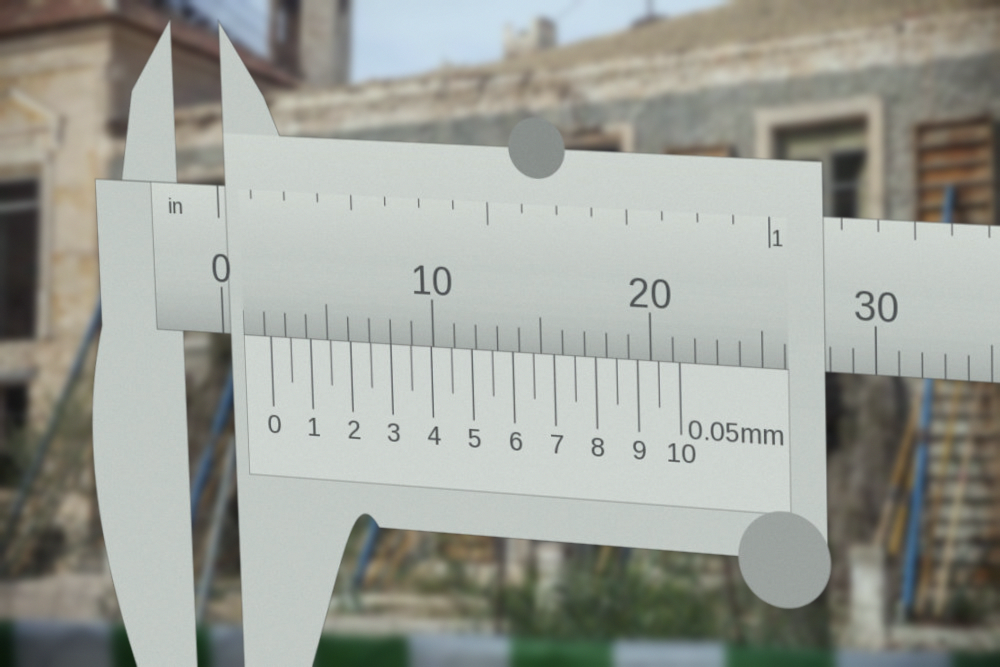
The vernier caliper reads 2.3 mm
